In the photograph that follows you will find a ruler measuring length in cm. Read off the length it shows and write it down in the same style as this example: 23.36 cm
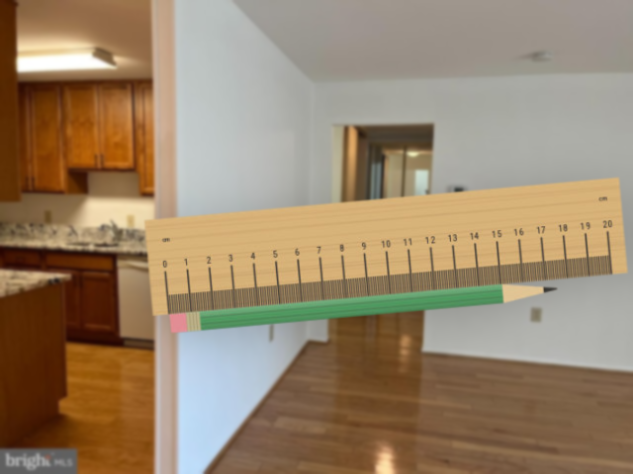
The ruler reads 17.5 cm
